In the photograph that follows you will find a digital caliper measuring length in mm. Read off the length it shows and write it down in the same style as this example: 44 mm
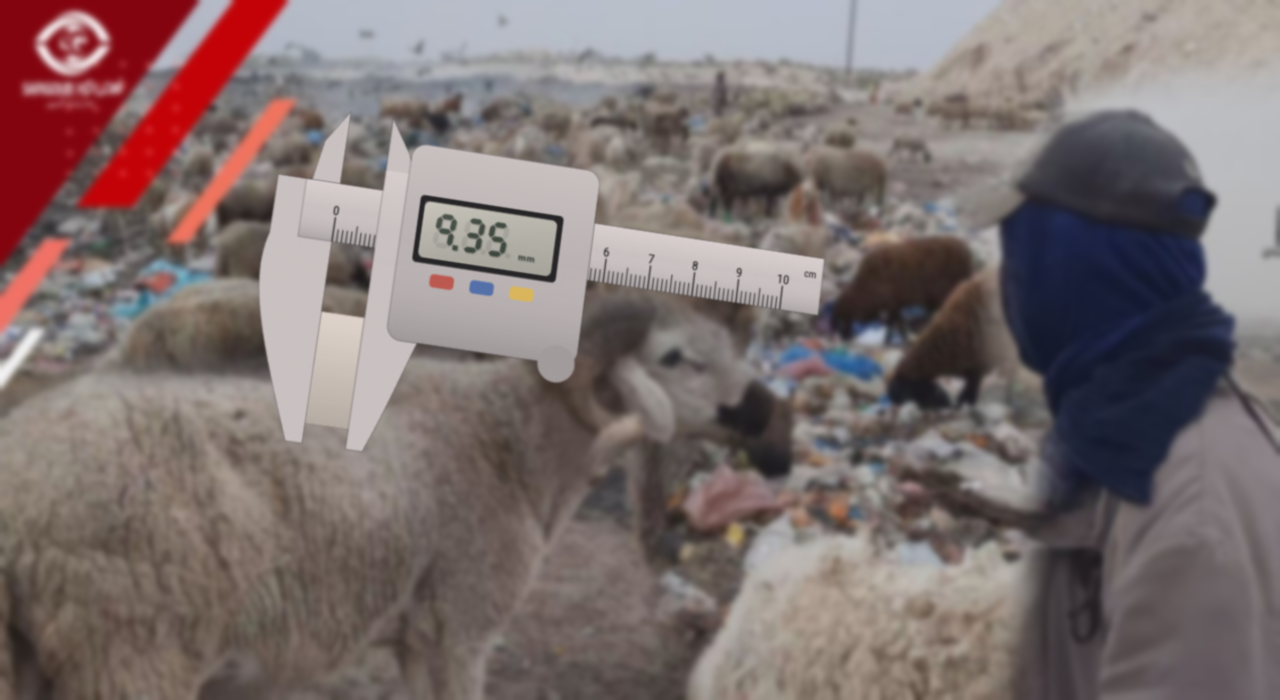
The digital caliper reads 9.35 mm
